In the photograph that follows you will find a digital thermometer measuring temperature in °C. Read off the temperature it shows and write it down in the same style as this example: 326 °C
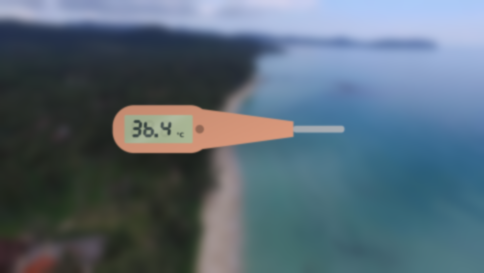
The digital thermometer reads 36.4 °C
